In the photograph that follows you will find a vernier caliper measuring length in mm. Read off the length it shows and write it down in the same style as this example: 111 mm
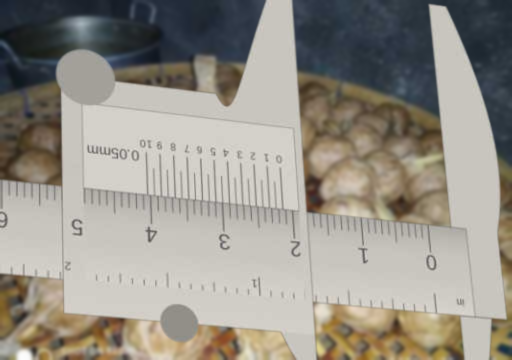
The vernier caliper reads 21.4 mm
